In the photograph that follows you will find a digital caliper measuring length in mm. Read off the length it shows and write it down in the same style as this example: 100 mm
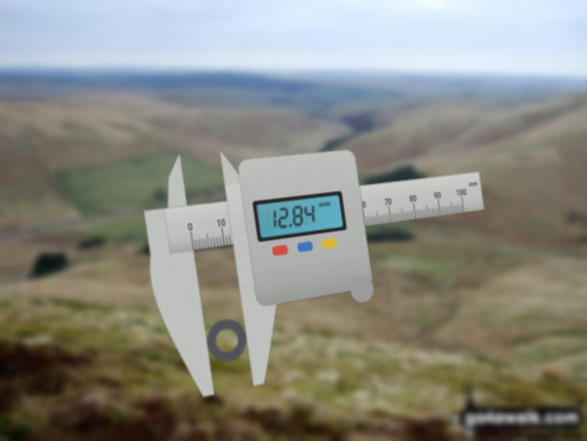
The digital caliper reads 12.84 mm
